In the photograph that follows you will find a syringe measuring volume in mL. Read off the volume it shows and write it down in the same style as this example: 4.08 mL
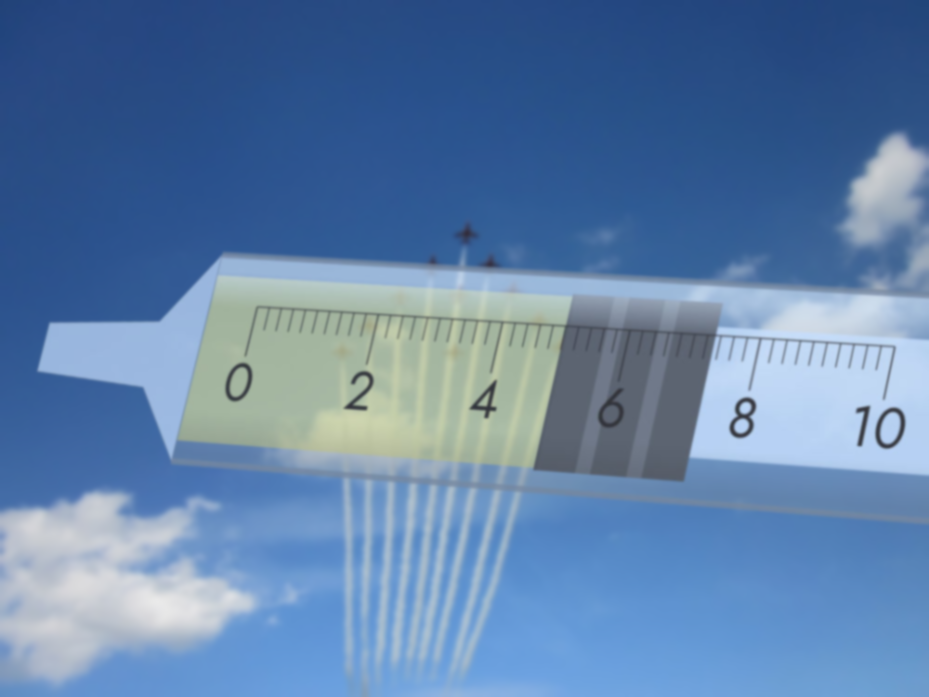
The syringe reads 5 mL
